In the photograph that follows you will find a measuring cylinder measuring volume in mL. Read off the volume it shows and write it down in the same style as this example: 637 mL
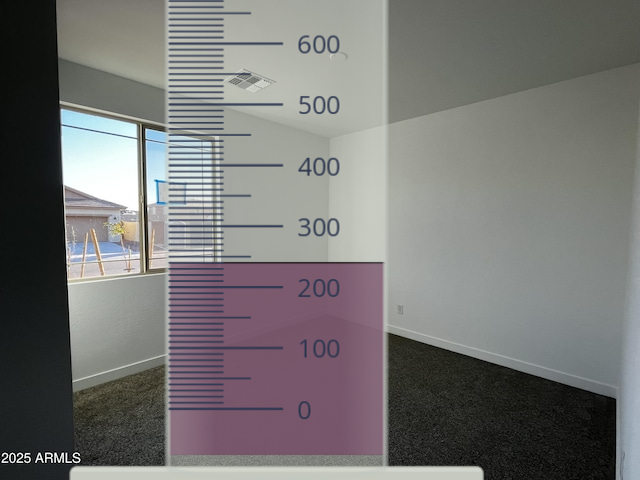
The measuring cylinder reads 240 mL
